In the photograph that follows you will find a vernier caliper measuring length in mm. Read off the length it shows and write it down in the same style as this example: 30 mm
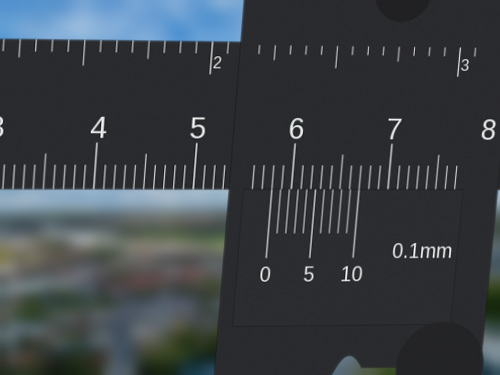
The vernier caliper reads 58.0 mm
